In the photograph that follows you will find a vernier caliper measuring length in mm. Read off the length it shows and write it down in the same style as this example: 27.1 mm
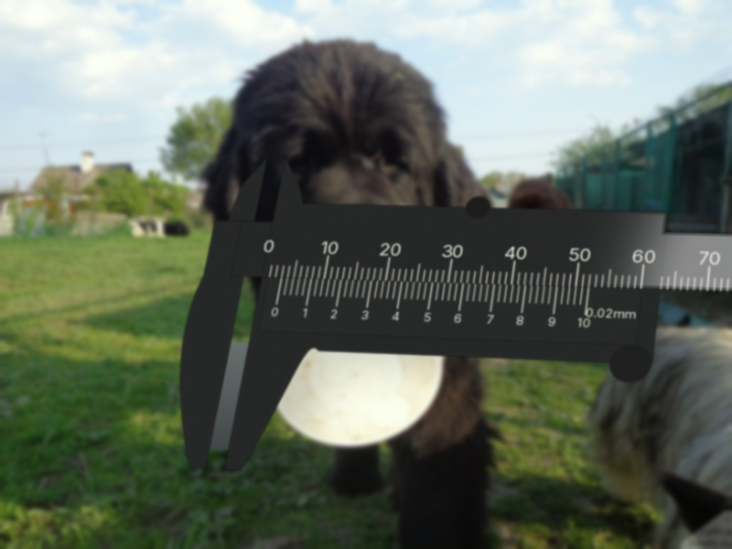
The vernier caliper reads 3.0 mm
